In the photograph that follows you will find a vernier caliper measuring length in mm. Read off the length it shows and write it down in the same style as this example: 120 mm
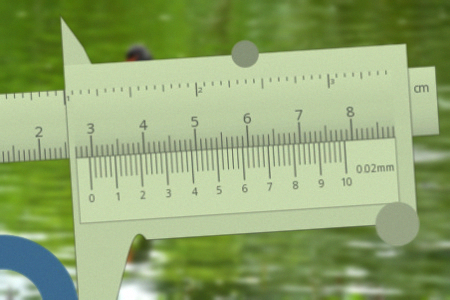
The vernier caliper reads 29.5 mm
